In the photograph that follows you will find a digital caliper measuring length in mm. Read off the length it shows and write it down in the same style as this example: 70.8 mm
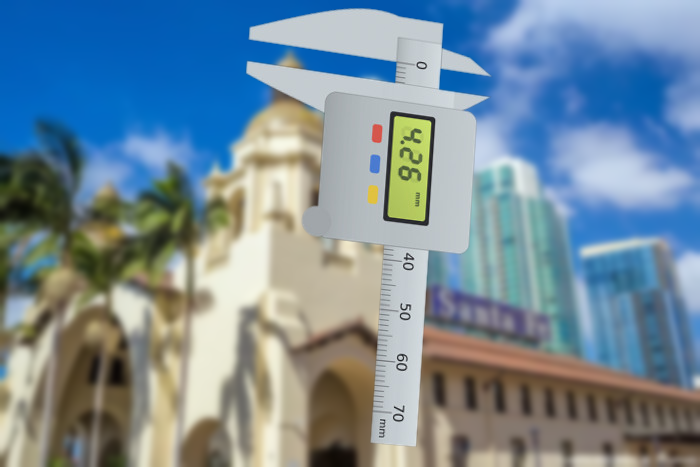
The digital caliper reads 4.26 mm
